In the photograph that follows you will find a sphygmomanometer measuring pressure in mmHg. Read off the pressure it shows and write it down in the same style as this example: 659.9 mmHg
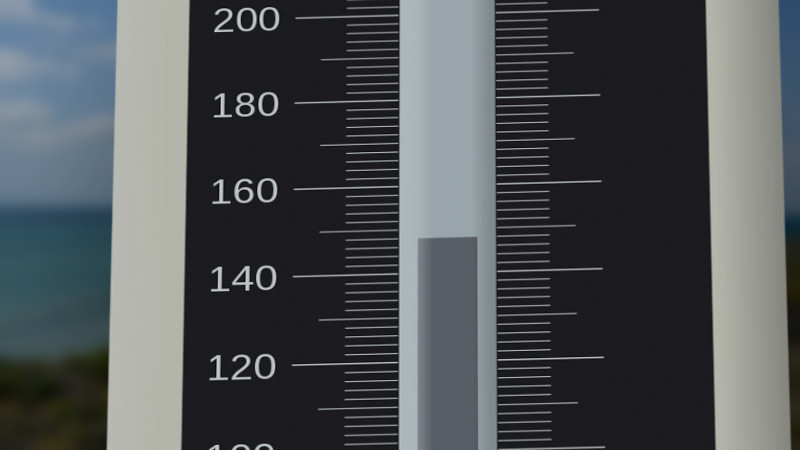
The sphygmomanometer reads 148 mmHg
